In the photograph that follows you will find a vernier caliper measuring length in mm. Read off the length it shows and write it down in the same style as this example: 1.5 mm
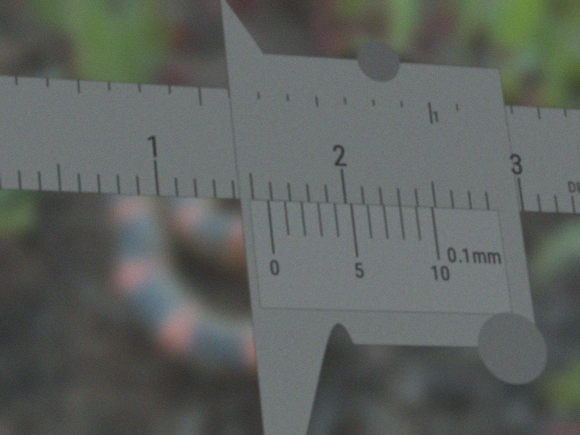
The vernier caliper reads 15.8 mm
